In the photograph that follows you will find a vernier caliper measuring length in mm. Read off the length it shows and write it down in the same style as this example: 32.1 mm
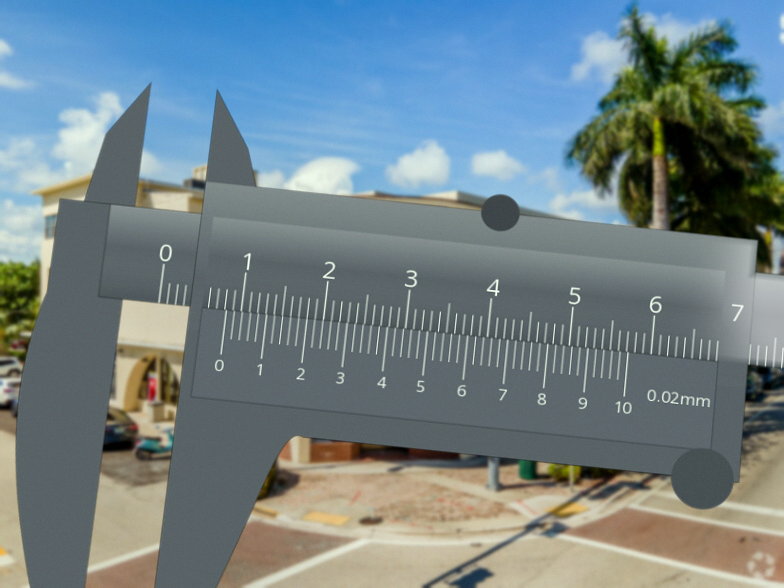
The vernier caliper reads 8.2 mm
